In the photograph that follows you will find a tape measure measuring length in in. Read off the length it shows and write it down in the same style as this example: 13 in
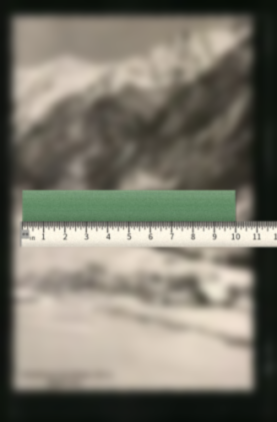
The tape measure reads 10 in
